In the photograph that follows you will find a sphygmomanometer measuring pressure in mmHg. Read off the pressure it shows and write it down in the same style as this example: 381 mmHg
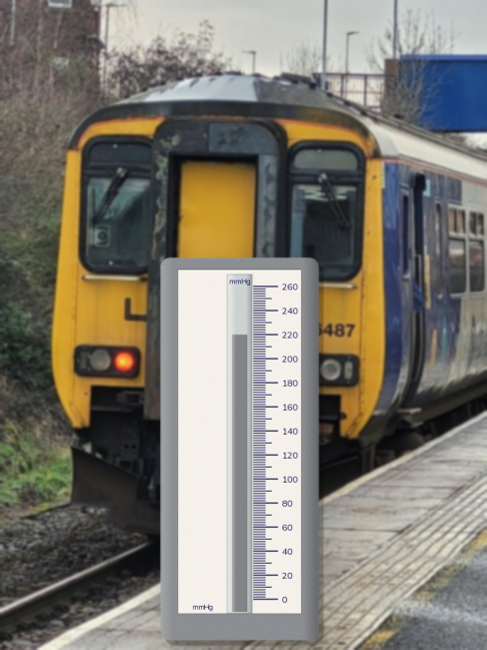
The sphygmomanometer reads 220 mmHg
